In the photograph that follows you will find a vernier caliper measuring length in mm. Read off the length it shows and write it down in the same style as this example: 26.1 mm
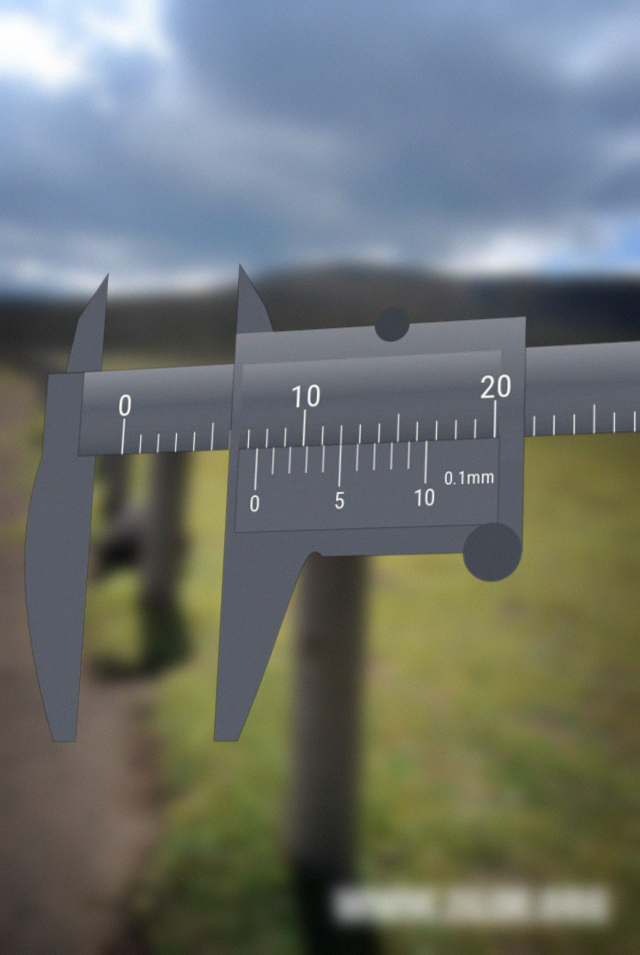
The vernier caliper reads 7.5 mm
